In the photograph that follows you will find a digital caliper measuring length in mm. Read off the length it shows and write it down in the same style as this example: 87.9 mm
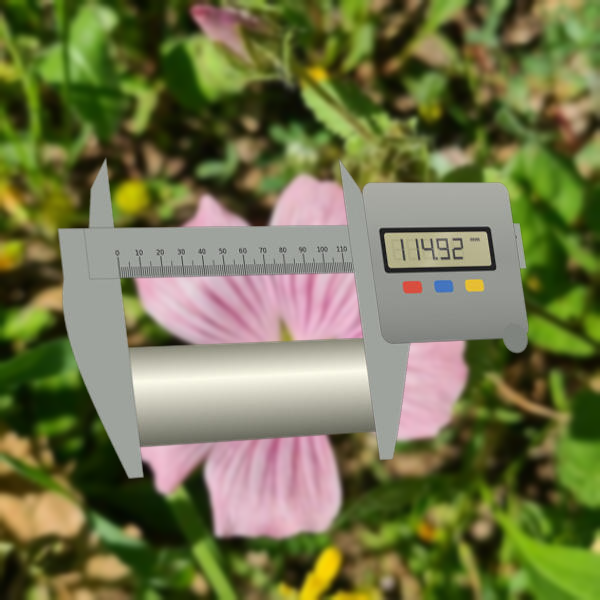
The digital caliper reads 114.92 mm
